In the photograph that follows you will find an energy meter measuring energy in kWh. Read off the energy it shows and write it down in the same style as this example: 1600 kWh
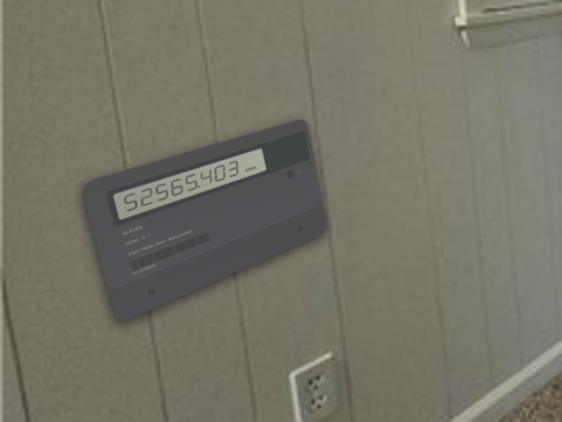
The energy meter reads 52565.403 kWh
